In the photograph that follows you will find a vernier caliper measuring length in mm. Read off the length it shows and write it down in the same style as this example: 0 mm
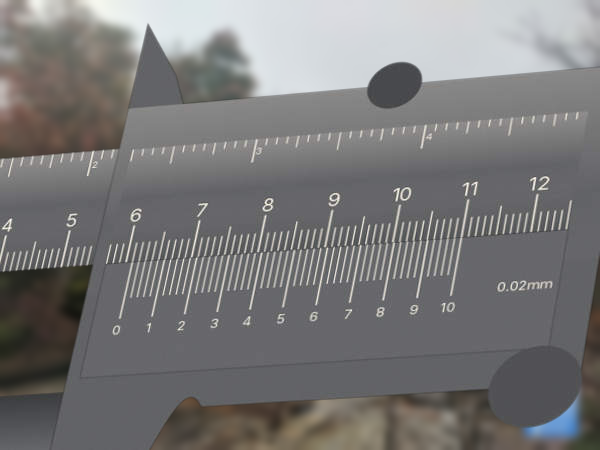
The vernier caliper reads 61.0 mm
